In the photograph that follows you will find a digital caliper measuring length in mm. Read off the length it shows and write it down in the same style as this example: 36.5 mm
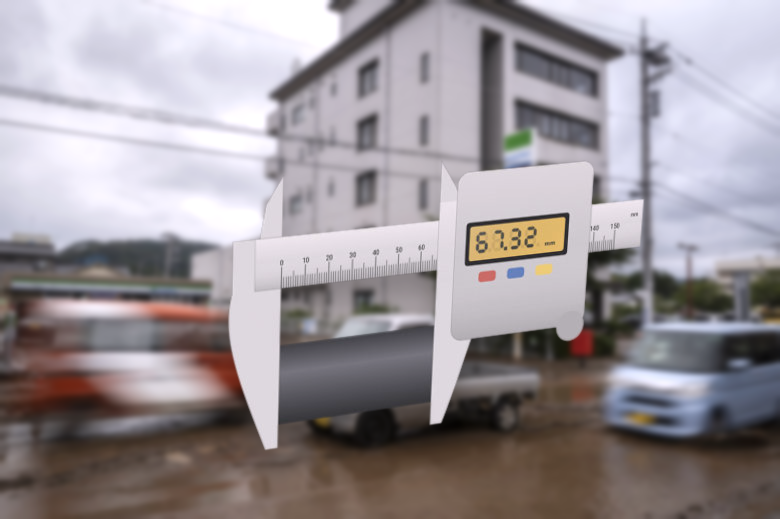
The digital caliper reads 67.32 mm
